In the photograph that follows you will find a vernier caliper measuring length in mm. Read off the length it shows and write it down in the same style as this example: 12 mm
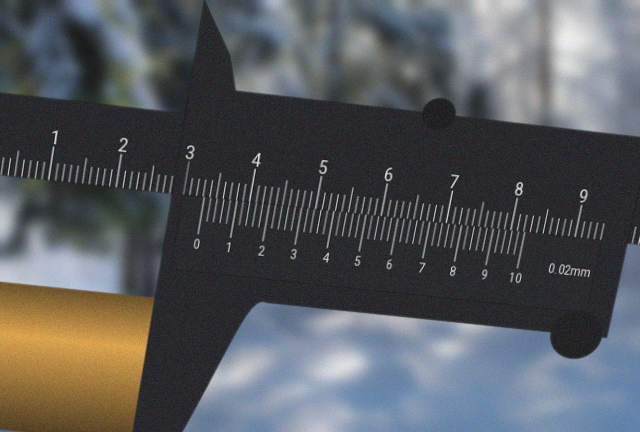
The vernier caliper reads 33.2 mm
